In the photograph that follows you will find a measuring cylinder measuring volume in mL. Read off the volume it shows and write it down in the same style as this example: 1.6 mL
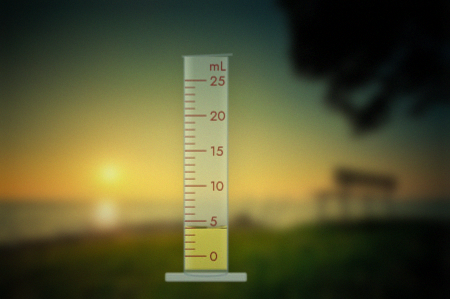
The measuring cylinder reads 4 mL
